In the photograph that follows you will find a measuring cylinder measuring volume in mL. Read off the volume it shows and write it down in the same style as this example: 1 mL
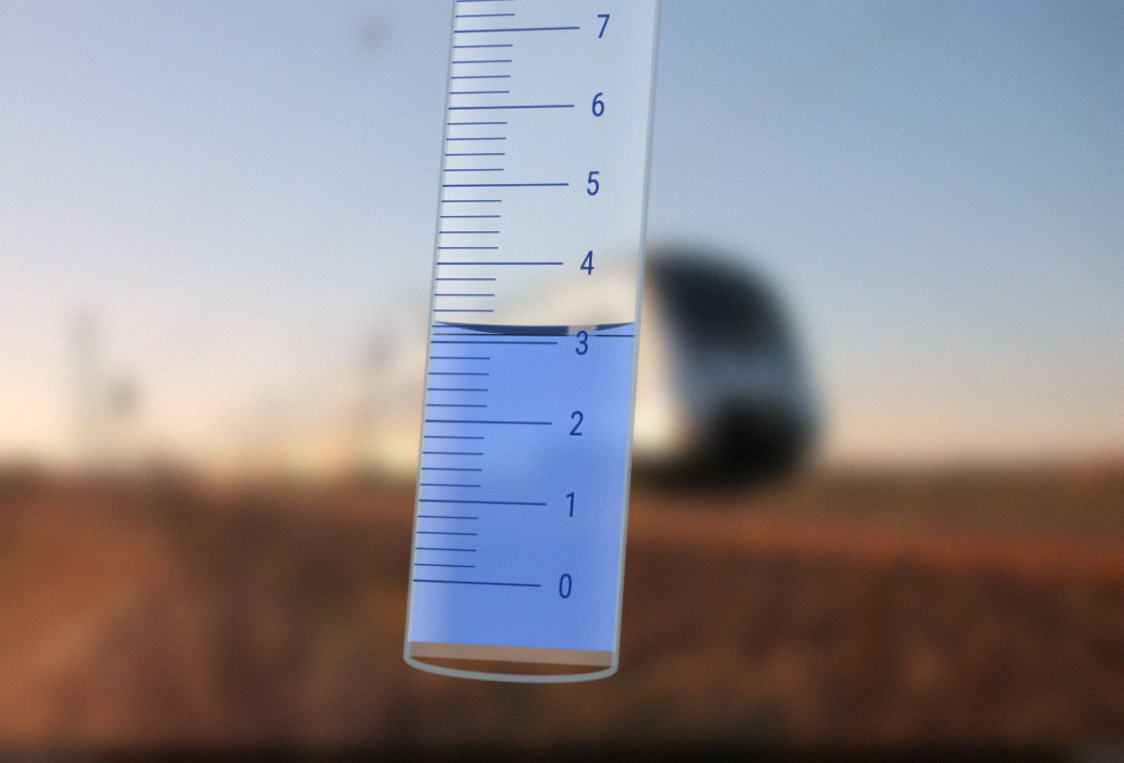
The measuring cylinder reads 3.1 mL
